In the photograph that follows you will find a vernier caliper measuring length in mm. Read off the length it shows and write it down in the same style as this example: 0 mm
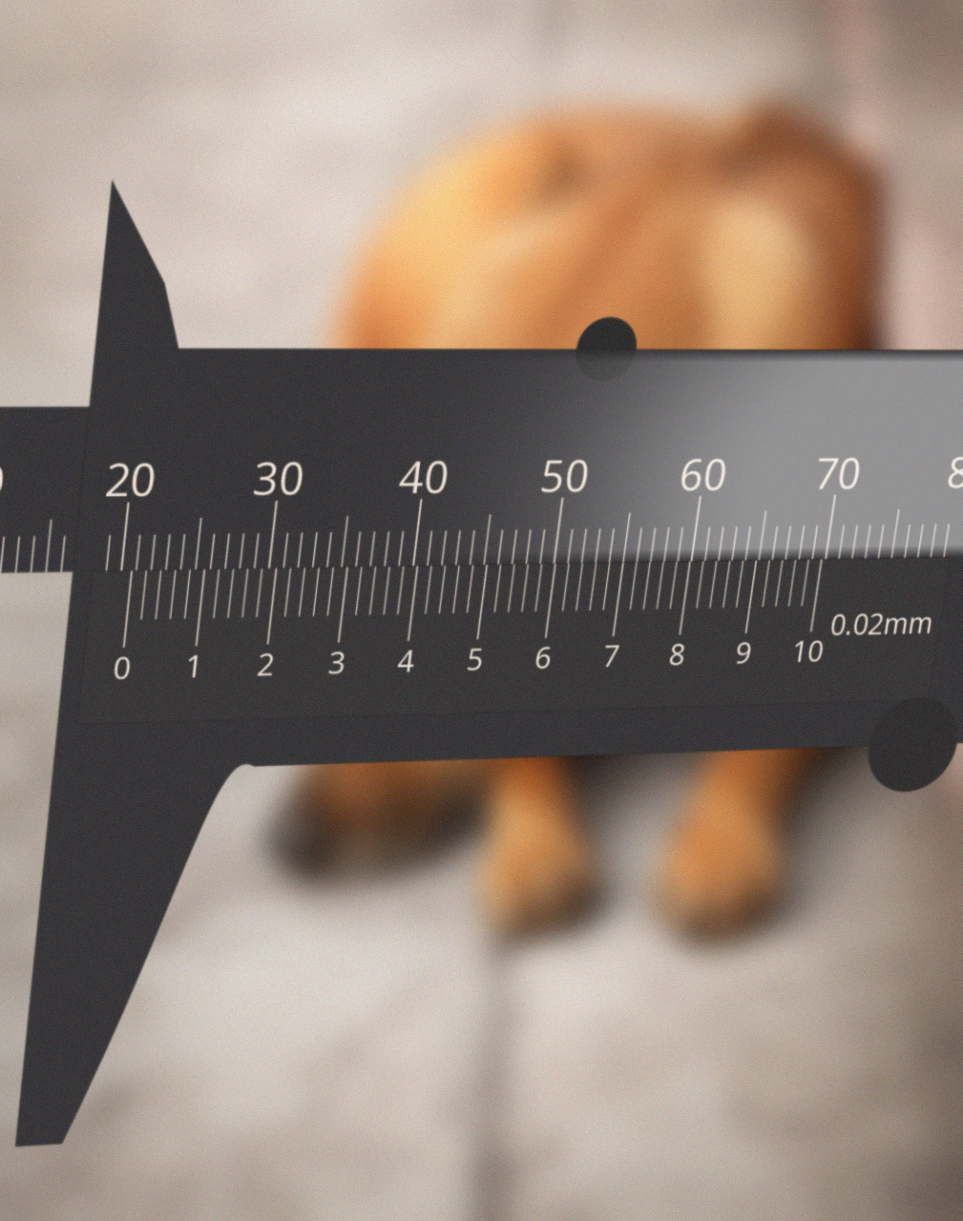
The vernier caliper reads 20.7 mm
